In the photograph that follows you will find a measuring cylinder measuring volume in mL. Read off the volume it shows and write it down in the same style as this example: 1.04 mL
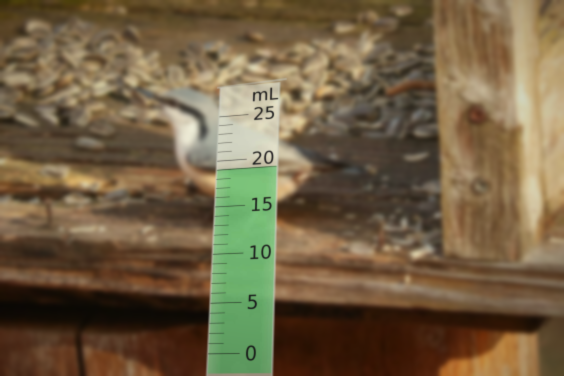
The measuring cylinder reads 19 mL
